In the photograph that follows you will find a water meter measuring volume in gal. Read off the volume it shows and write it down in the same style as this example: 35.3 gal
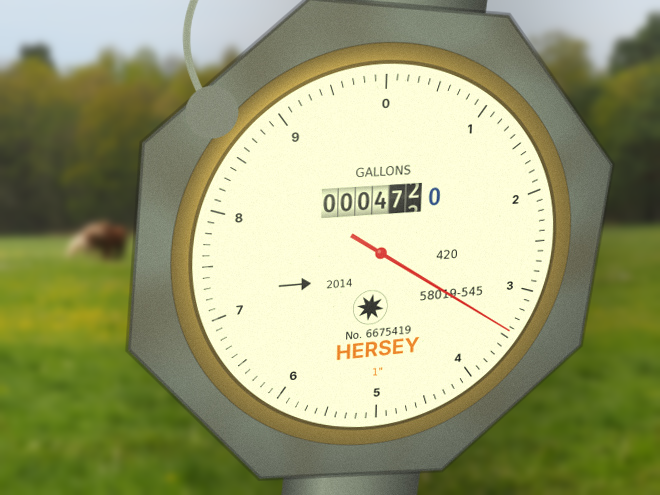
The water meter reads 4723.4 gal
